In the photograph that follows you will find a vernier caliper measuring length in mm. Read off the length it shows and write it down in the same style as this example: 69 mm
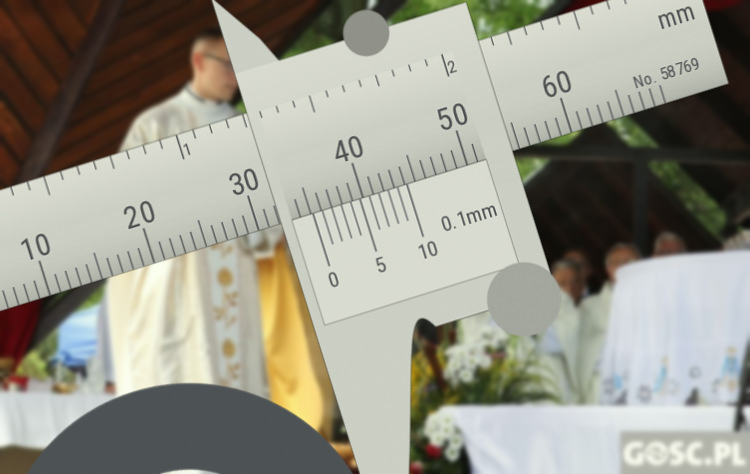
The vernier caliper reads 35.2 mm
